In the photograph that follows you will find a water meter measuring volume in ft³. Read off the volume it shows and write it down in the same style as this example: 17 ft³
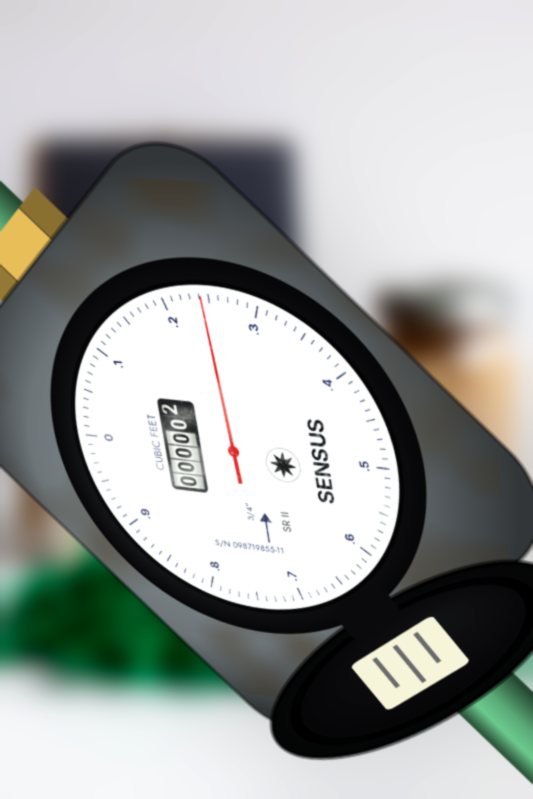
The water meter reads 2.24 ft³
